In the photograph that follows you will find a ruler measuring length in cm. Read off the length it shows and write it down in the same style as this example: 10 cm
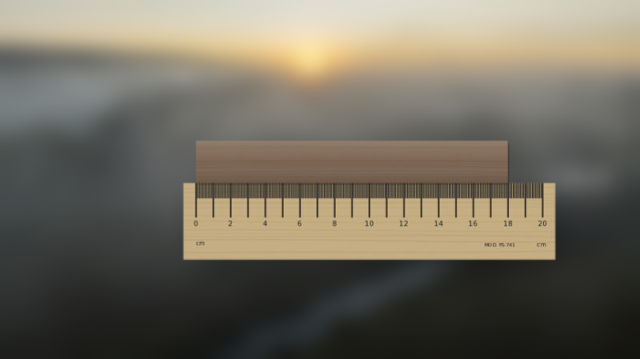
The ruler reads 18 cm
